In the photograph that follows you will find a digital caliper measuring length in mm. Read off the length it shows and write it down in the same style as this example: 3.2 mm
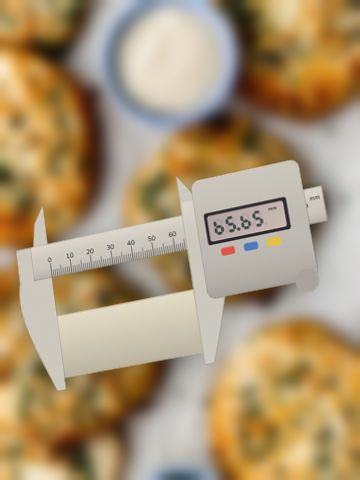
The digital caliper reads 65.65 mm
